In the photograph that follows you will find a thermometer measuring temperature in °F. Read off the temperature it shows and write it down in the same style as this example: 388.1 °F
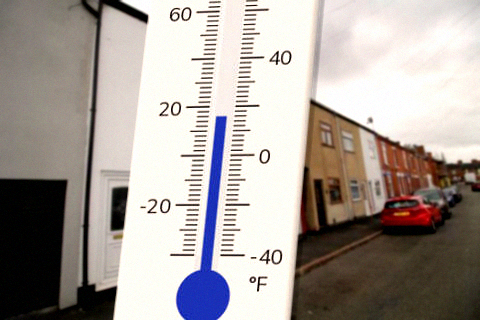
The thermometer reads 16 °F
